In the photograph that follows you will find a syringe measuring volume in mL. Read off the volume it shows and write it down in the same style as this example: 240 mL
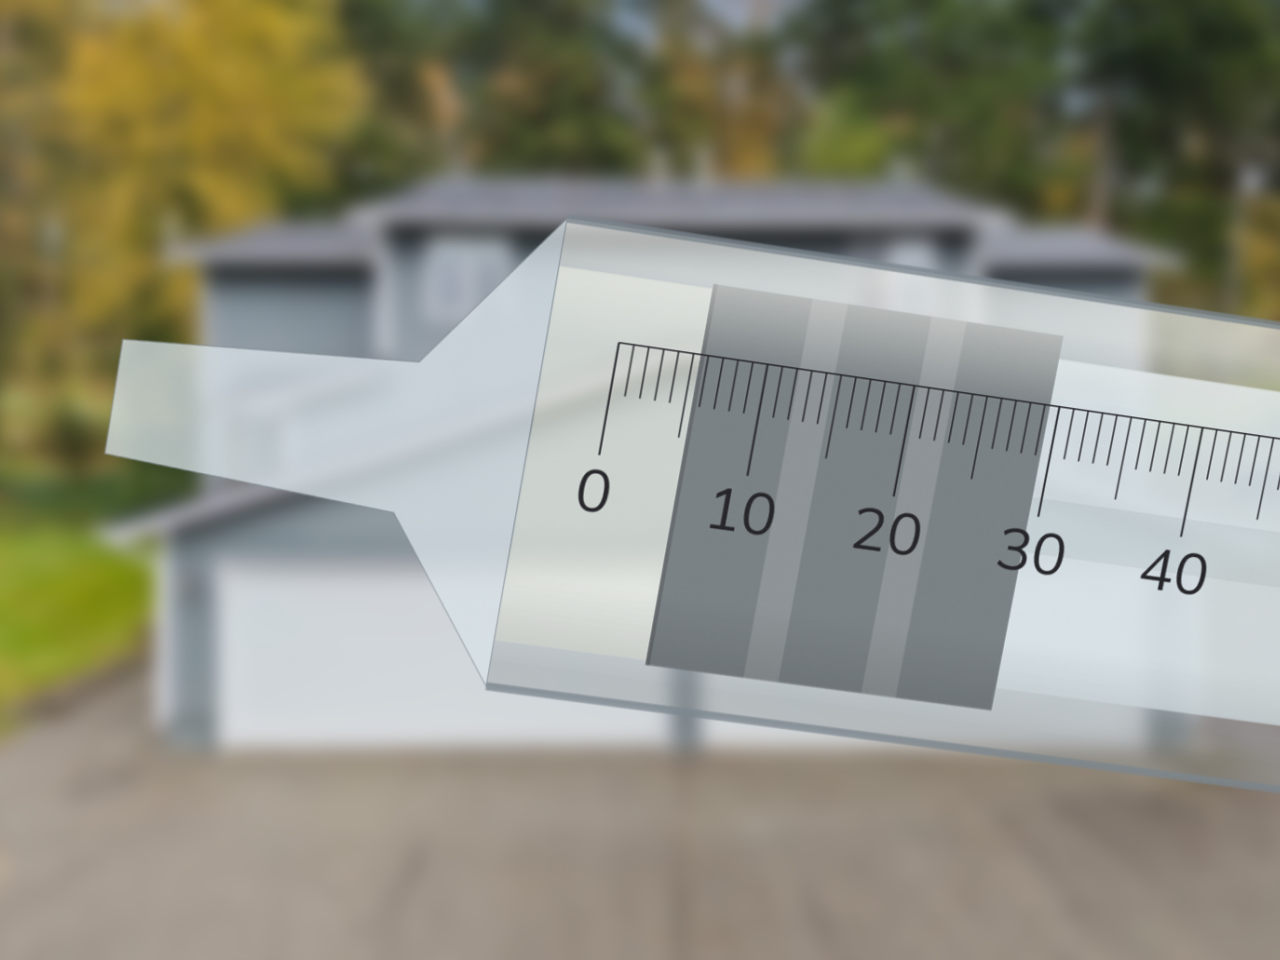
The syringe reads 5.5 mL
